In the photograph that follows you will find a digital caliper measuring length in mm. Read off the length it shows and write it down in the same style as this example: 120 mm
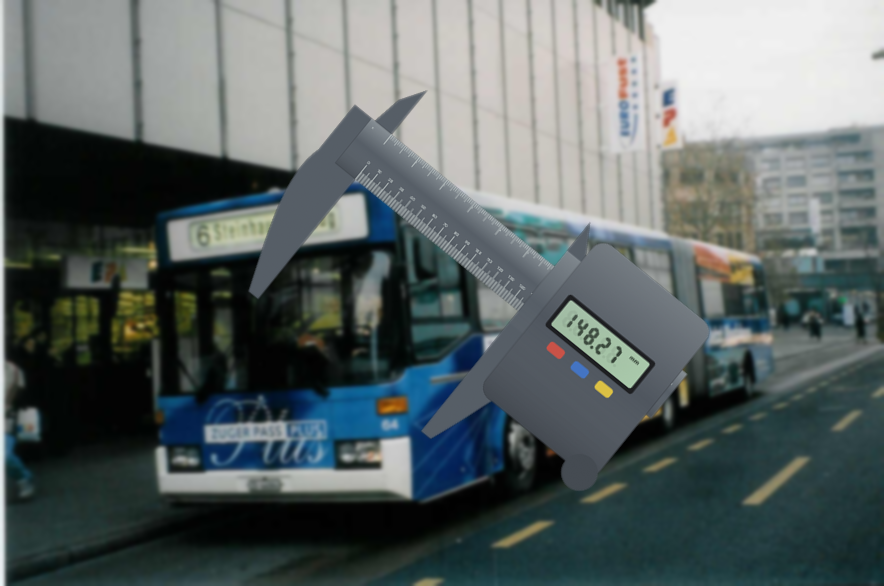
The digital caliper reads 148.27 mm
